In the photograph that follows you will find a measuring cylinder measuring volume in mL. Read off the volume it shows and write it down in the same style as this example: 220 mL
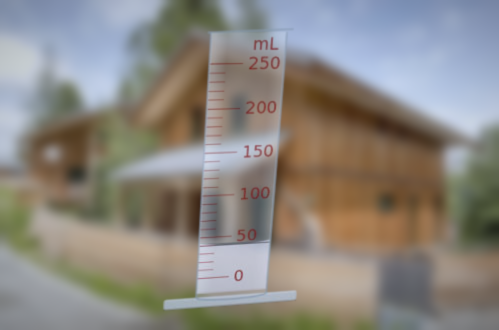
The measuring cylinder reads 40 mL
